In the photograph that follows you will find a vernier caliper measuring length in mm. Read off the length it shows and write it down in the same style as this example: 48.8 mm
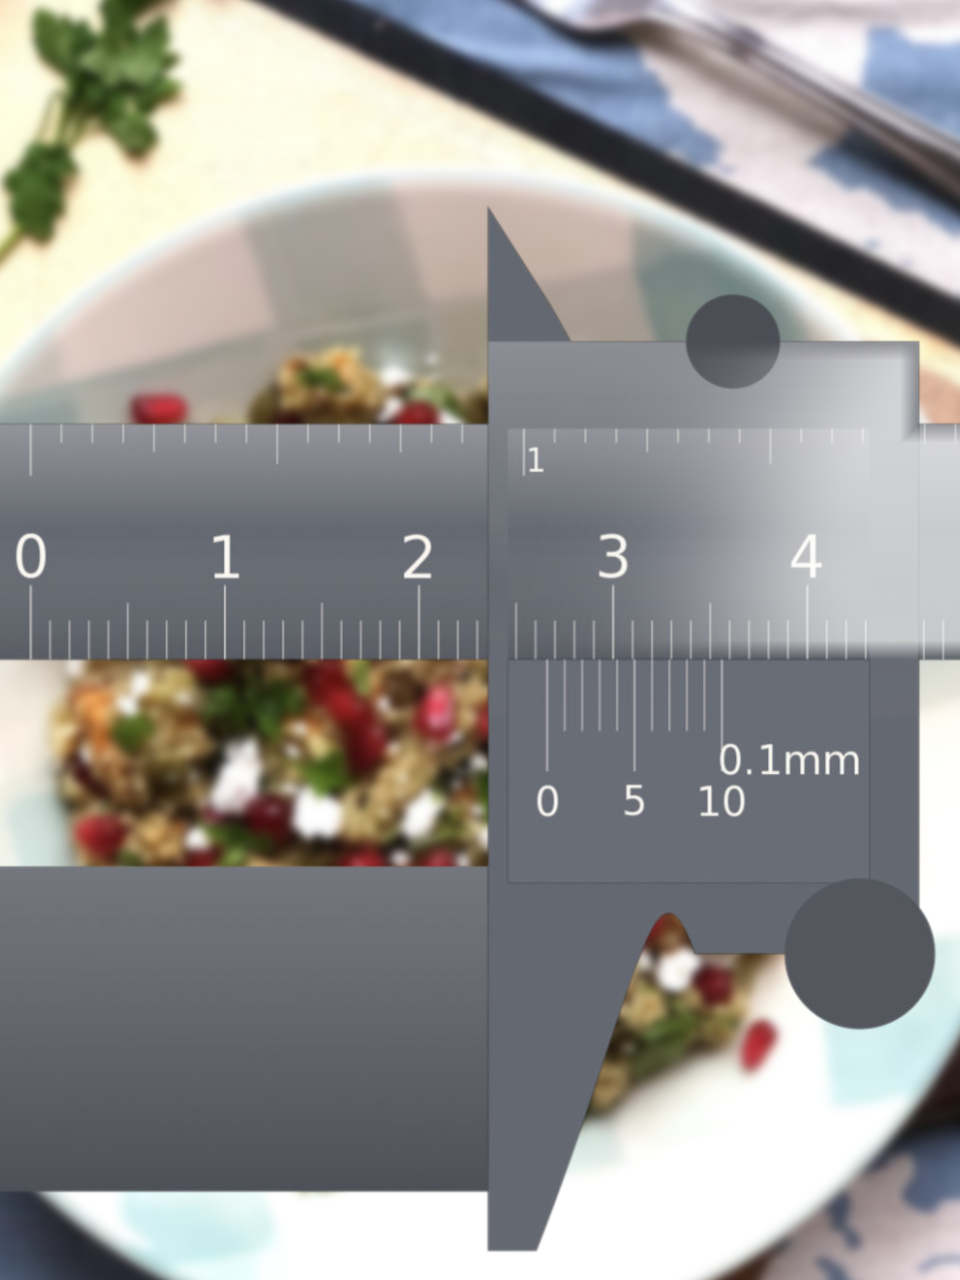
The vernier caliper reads 26.6 mm
